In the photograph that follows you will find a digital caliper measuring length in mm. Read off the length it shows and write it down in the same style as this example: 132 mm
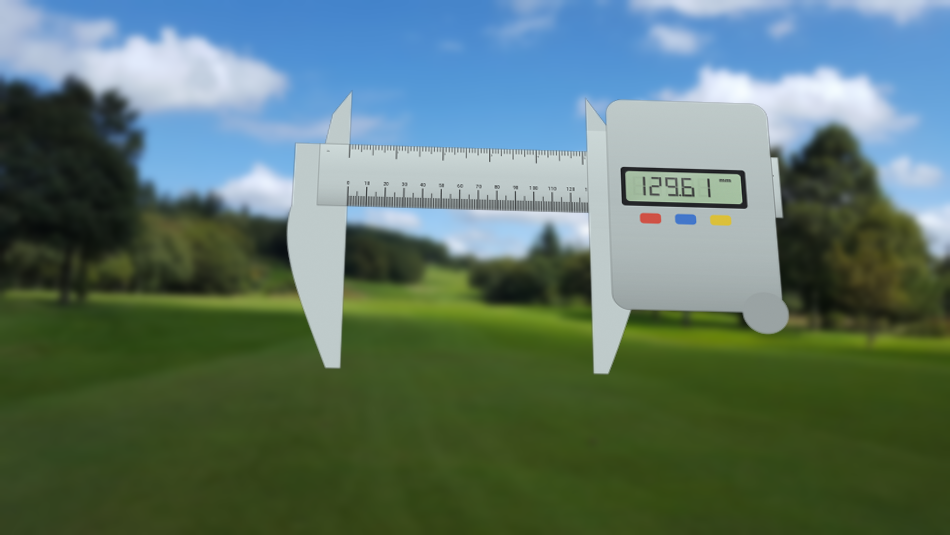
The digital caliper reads 129.61 mm
